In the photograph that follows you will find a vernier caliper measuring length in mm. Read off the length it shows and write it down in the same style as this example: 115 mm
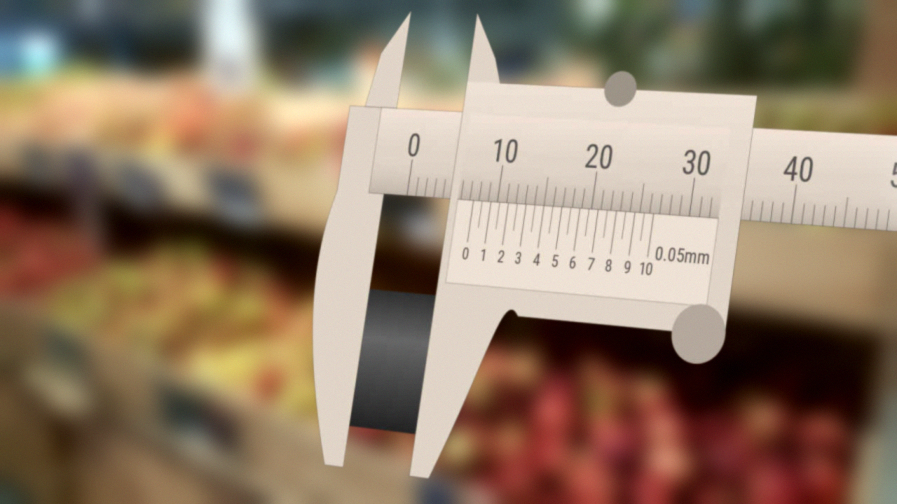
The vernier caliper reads 7.4 mm
